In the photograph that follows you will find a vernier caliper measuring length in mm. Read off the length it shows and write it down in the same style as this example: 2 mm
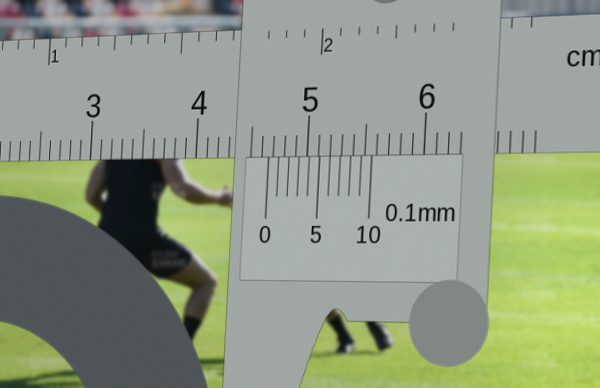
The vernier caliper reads 46.6 mm
